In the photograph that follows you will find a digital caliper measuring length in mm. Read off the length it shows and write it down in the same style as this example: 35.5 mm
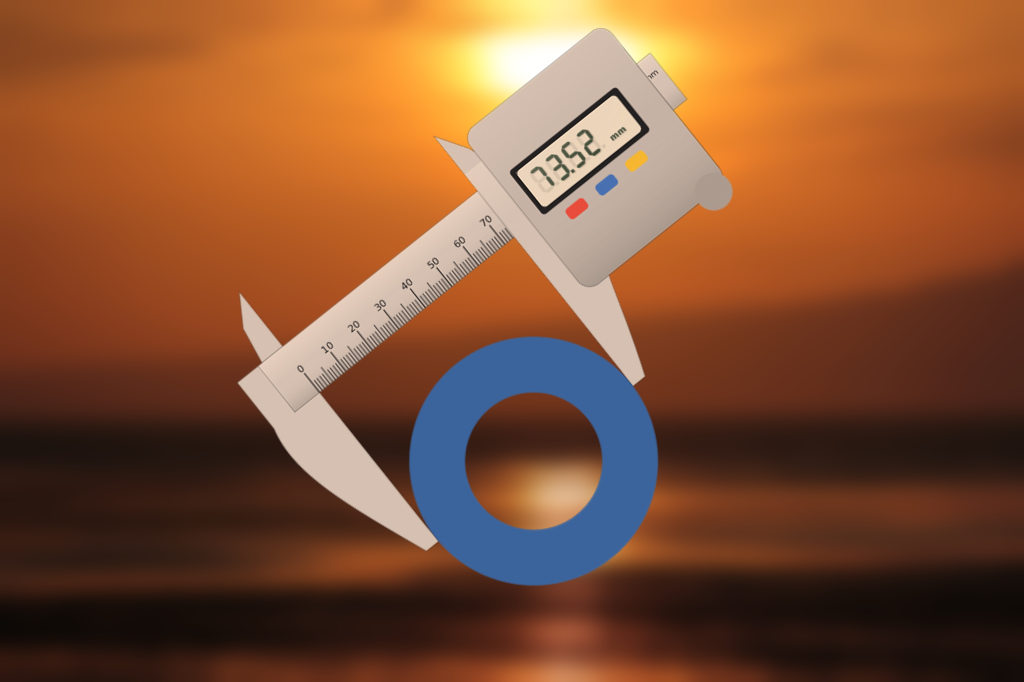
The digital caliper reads 73.52 mm
